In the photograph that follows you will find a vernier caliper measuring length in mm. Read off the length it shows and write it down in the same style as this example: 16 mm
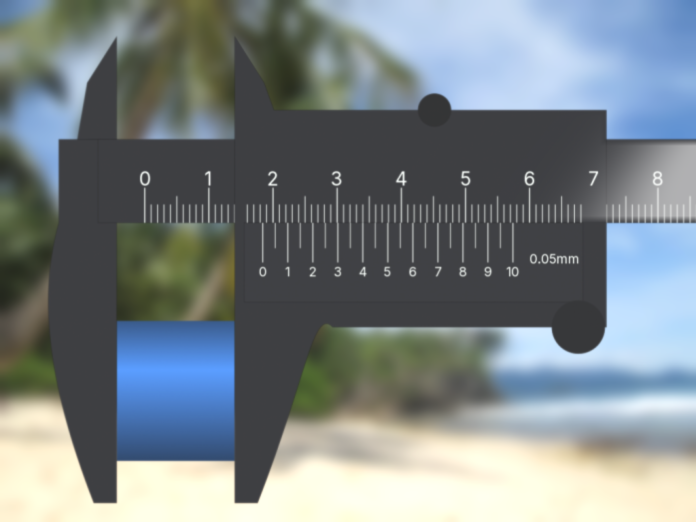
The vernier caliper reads 18.4 mm
